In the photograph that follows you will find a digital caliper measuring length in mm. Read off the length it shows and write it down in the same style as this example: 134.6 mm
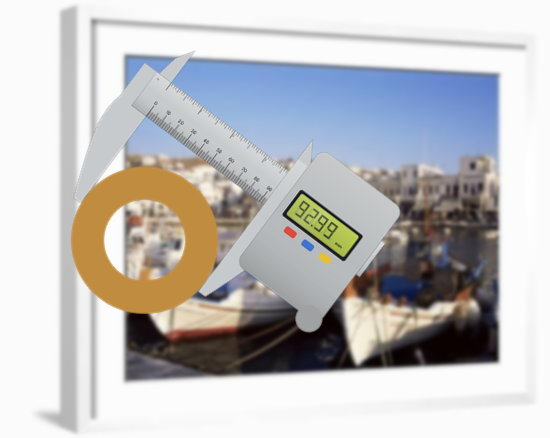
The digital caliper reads 92.99 mm
